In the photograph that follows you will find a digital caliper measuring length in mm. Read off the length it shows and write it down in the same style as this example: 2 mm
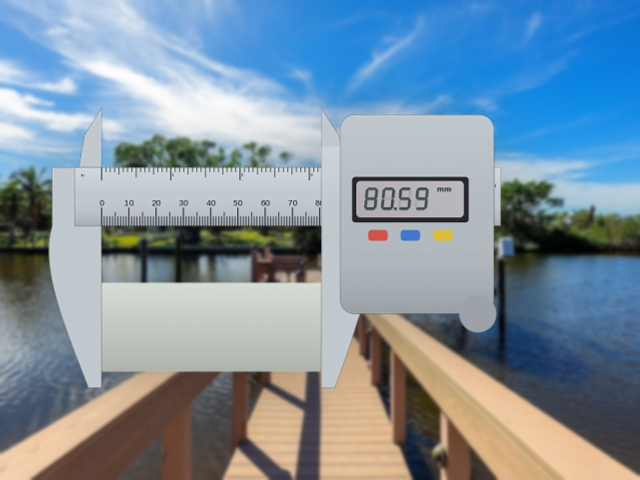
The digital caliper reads 80.59 mm
